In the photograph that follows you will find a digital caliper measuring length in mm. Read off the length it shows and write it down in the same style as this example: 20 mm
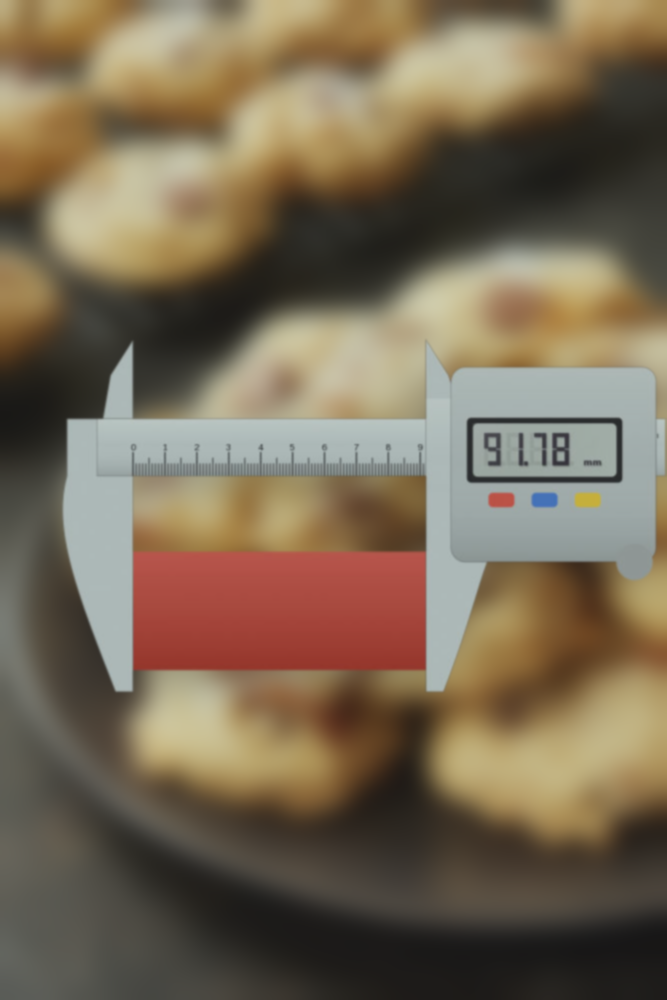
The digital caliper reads 91.78 mm
